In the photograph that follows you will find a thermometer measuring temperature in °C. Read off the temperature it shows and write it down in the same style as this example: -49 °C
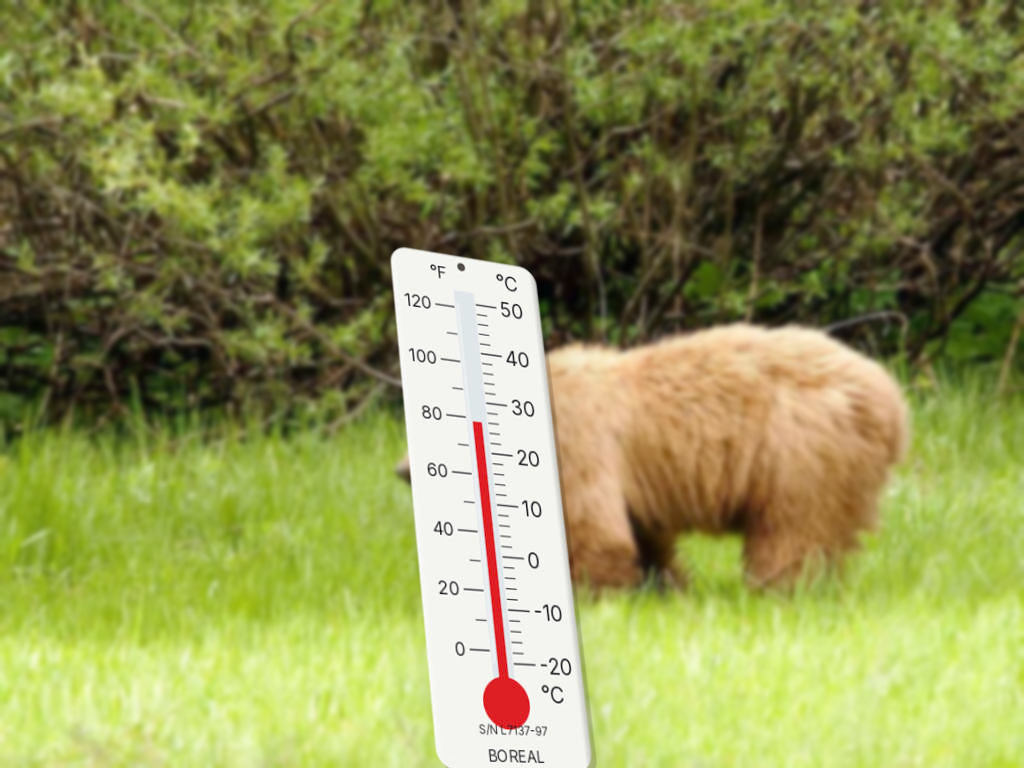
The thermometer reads 26 °C
